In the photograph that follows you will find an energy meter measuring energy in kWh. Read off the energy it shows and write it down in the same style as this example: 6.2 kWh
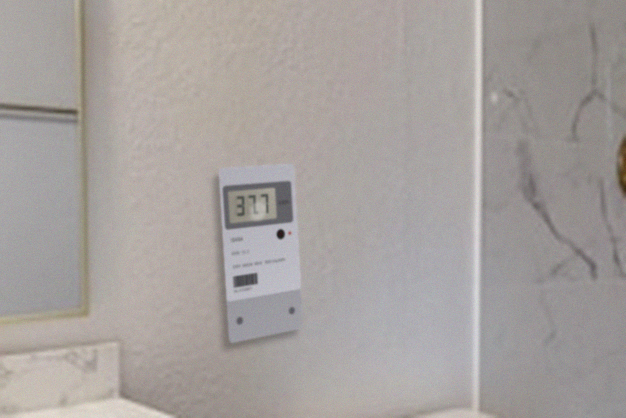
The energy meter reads 37.7 kWh
